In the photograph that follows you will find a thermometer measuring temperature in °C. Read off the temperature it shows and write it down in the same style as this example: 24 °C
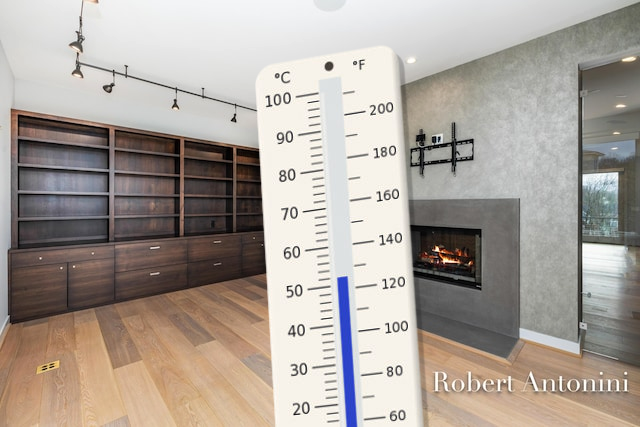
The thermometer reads 52 °C
